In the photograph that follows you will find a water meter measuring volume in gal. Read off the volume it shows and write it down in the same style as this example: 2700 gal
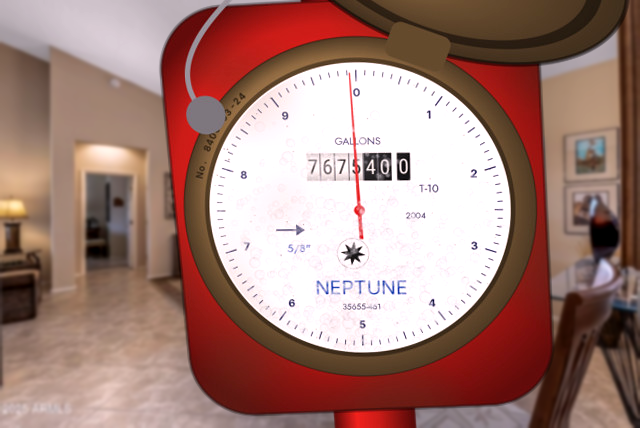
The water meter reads 7675399.9 gal
